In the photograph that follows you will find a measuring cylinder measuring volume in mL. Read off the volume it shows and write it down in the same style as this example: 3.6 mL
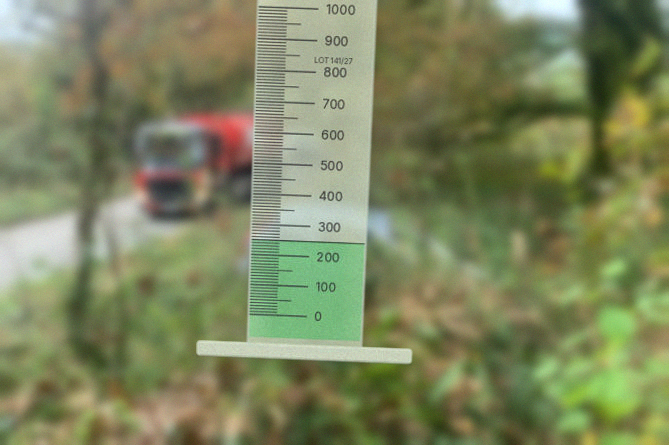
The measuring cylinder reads 250 mL
